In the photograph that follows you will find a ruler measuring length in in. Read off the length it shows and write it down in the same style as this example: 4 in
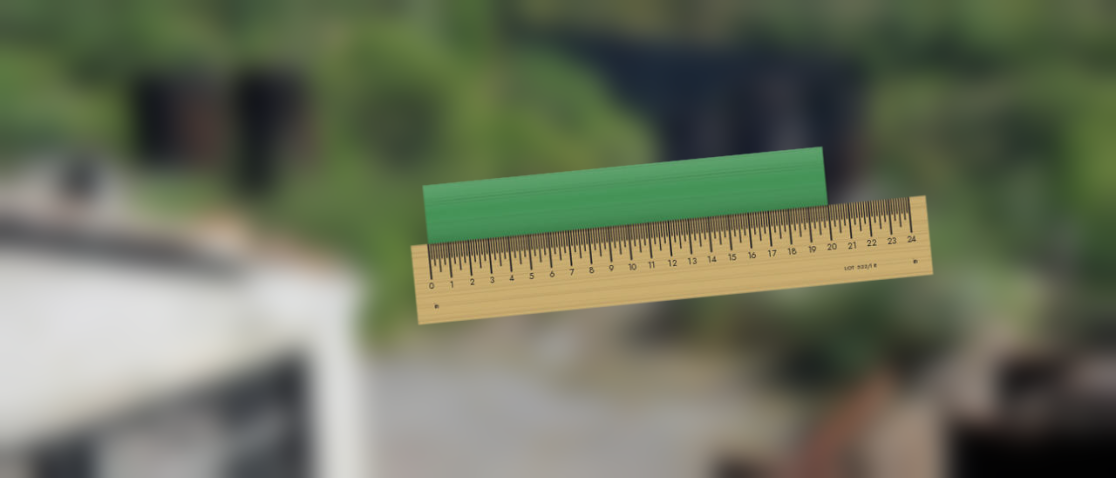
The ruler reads 20 in
